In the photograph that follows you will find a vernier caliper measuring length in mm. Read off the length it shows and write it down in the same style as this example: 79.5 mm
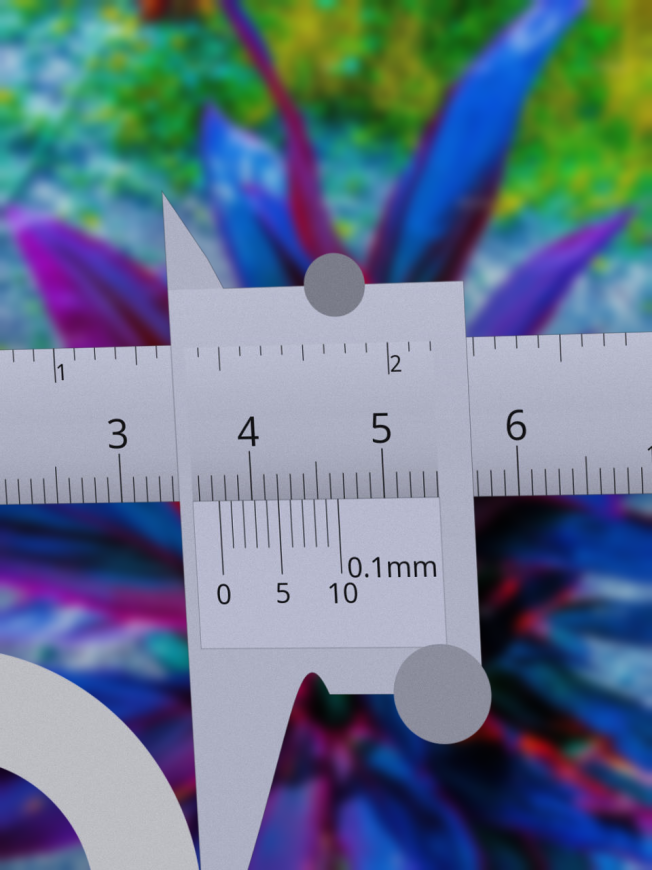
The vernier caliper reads 37.5 mm
